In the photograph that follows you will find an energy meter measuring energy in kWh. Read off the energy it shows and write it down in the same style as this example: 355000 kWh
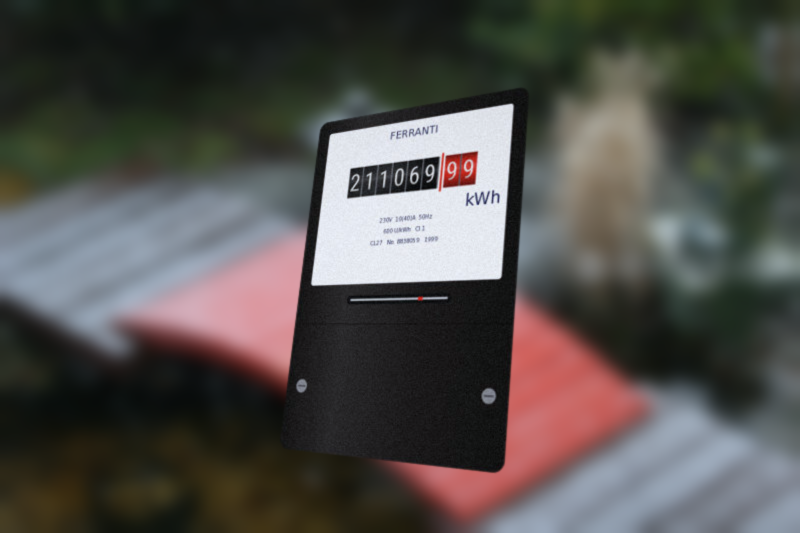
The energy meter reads 211069.99 kWh
